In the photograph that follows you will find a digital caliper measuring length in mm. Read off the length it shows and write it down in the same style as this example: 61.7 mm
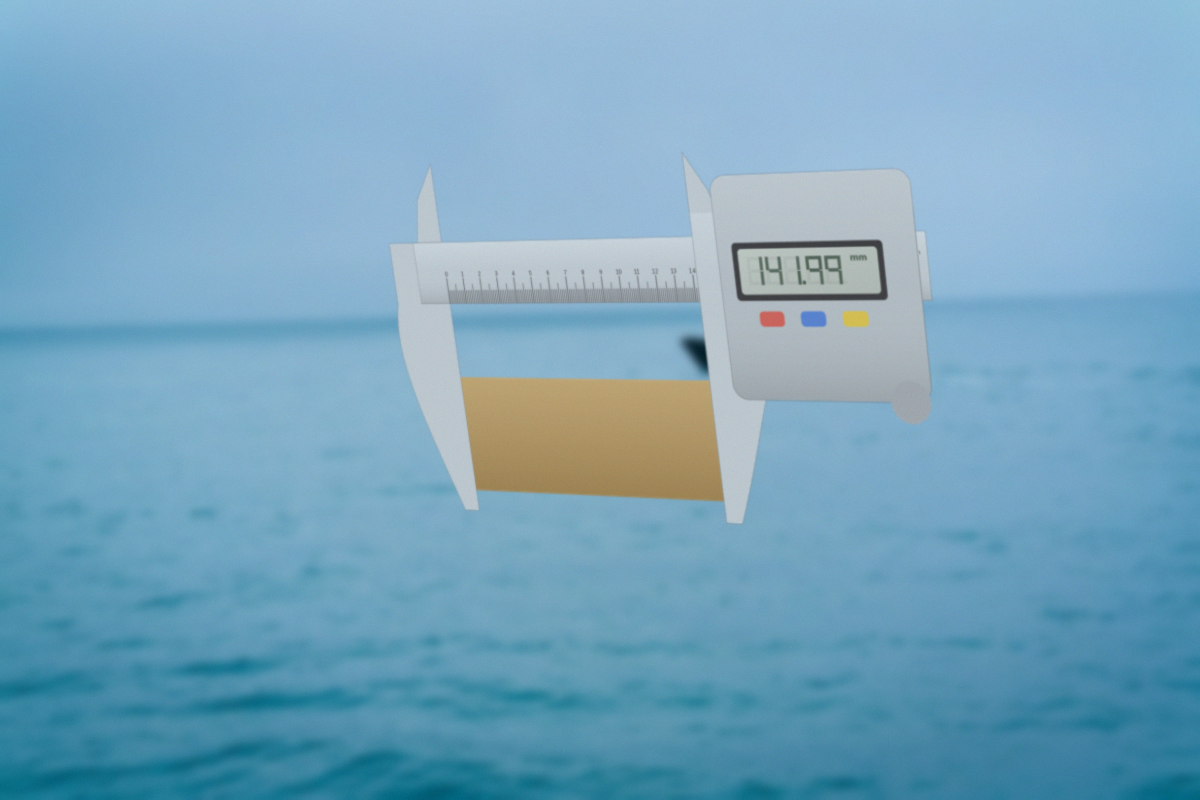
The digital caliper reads 141.99 mm
